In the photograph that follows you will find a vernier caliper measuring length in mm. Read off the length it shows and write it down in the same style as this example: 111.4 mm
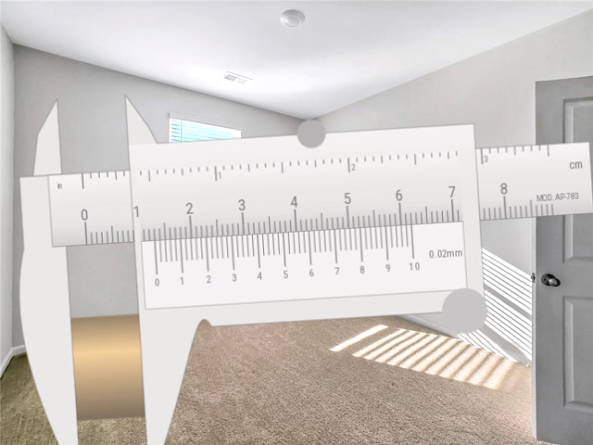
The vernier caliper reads 13.0 mm
